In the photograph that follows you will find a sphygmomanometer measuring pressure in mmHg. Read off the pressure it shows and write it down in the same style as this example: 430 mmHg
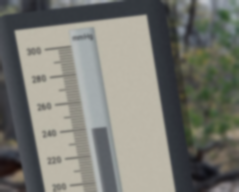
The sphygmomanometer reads 240 mmHg
